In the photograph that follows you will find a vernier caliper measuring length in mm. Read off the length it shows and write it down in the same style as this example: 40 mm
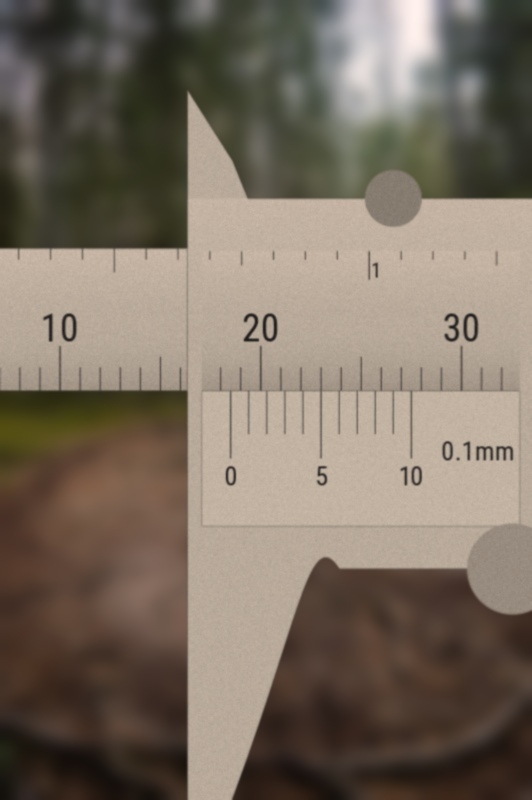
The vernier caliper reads 18.5 mm
